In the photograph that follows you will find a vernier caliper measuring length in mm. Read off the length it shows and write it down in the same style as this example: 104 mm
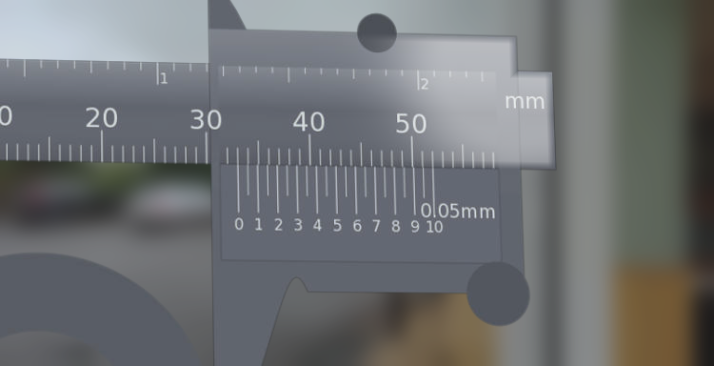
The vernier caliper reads 33.0 mm
